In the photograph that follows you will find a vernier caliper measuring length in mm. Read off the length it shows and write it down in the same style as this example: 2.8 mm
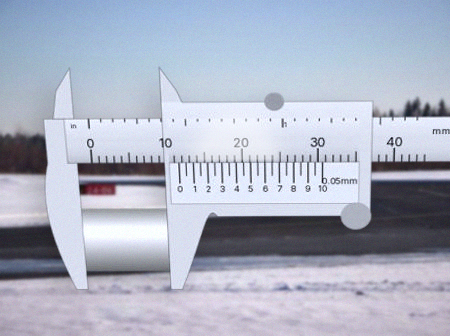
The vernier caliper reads 11.6 mm
